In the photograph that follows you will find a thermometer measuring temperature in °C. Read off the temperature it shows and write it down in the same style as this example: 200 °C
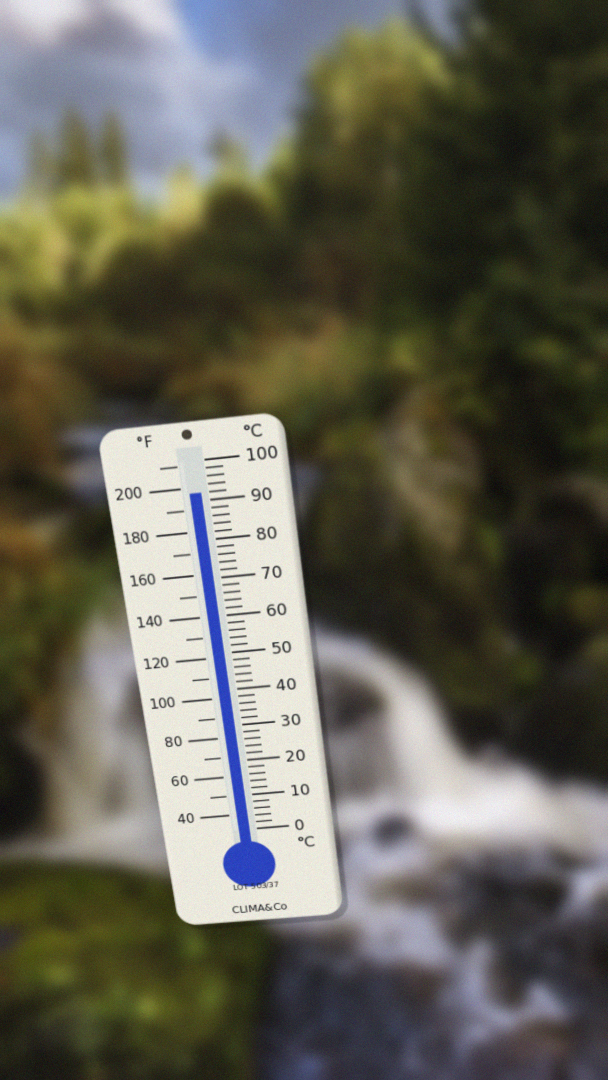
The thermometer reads 92 °C
